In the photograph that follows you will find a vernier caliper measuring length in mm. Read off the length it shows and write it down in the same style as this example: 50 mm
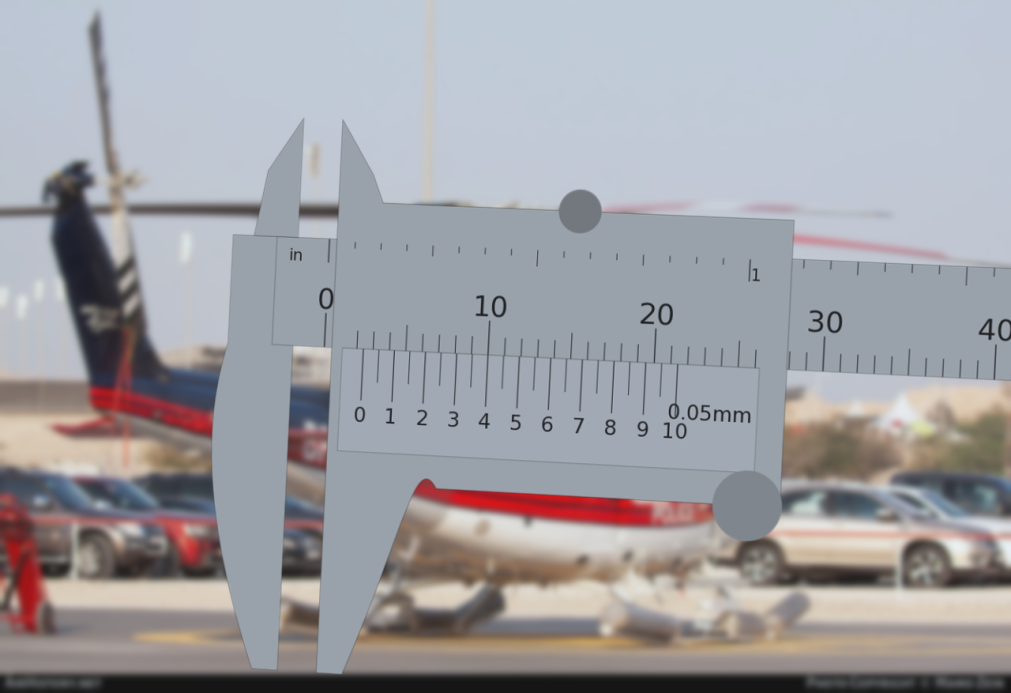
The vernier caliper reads 2.4 mm
